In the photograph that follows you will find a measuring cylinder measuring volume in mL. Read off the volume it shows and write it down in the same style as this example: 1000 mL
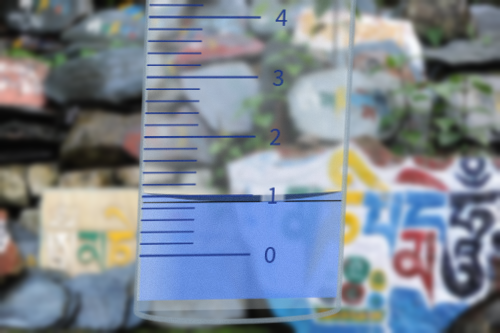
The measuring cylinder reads 0.9 mL
